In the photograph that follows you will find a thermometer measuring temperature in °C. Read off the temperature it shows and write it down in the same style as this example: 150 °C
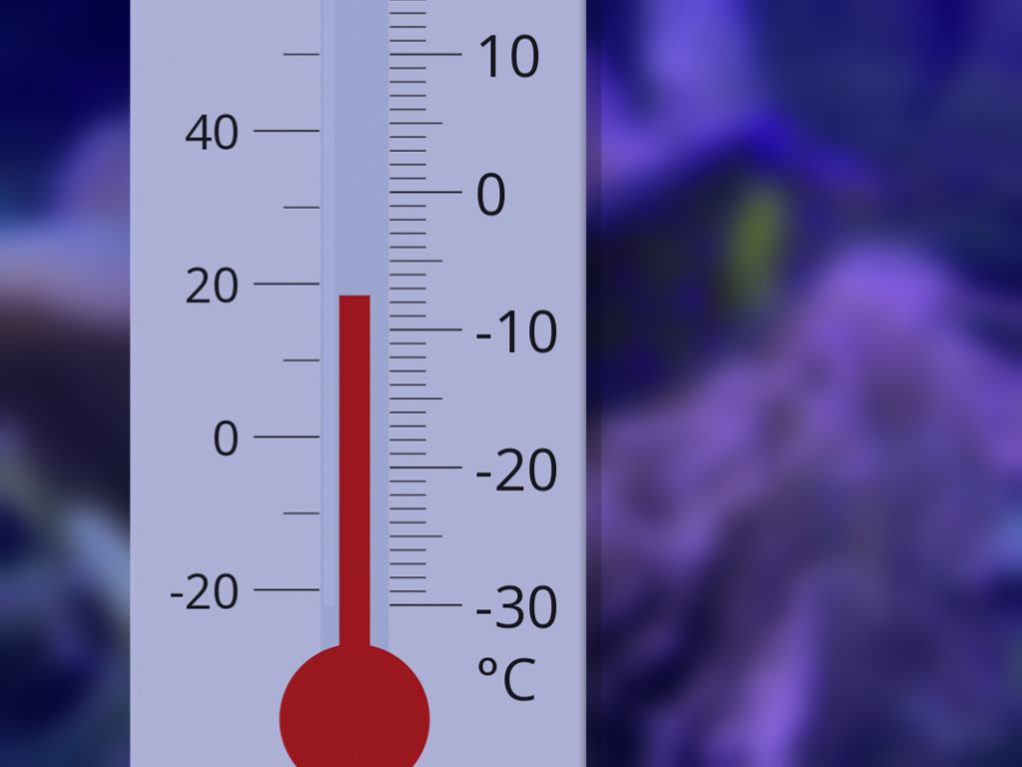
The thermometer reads -7.5 °C
